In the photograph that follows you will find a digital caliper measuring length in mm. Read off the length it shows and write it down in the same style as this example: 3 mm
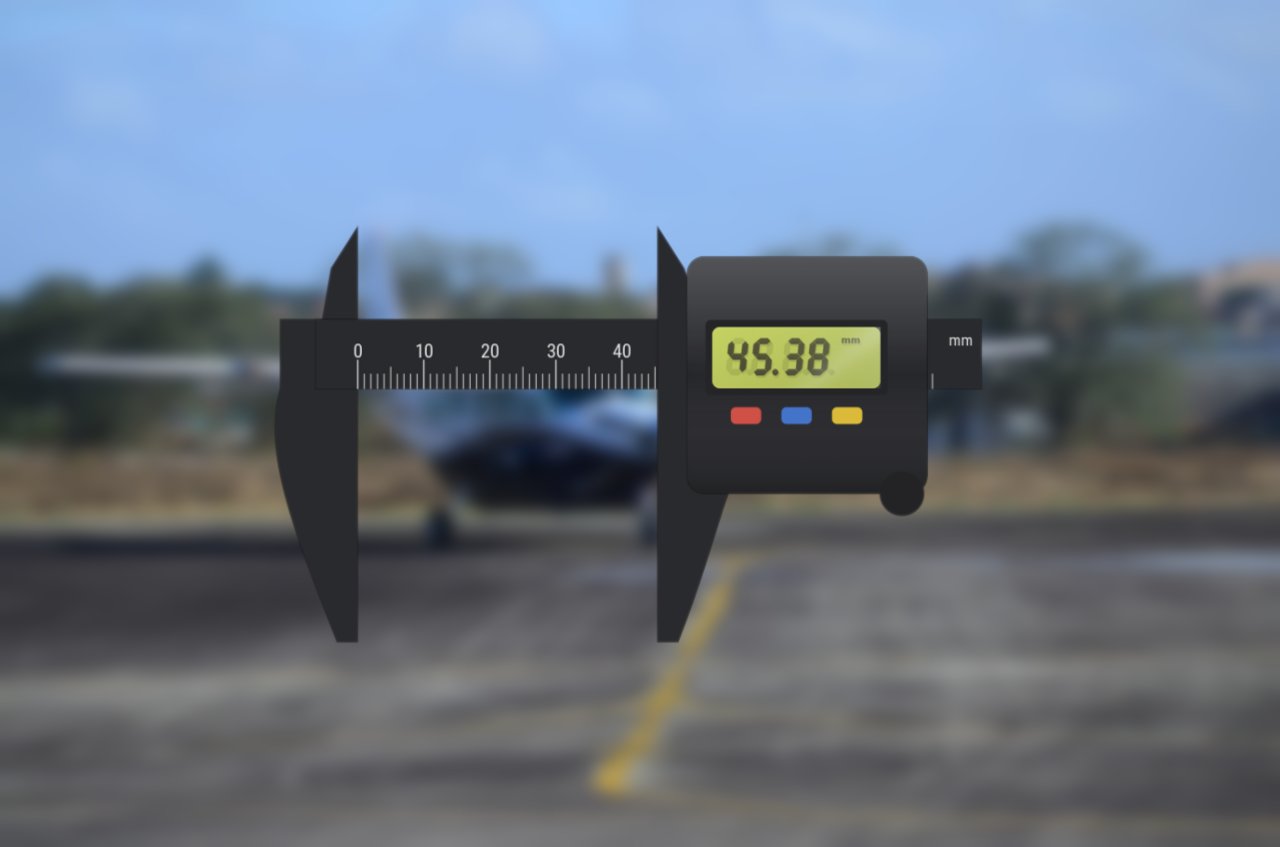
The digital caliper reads 45.38 mm
